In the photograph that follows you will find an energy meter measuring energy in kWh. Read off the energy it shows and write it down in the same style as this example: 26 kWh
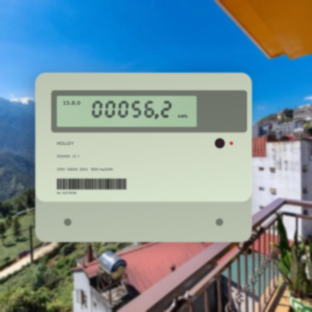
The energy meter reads 56.2 kWh
